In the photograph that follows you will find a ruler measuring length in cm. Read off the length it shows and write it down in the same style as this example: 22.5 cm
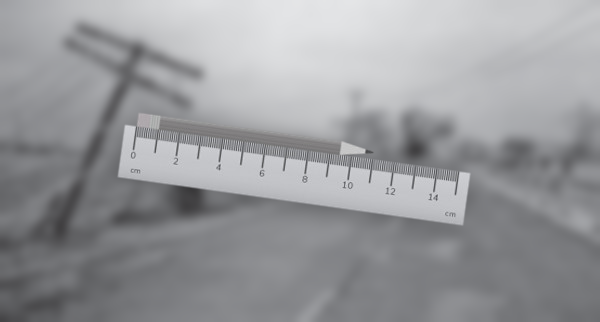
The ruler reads 11 cm
